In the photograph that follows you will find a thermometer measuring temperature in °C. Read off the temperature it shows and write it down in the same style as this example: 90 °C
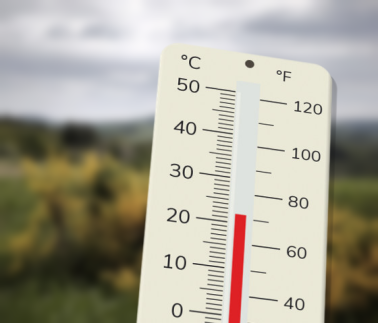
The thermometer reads 22 °C
